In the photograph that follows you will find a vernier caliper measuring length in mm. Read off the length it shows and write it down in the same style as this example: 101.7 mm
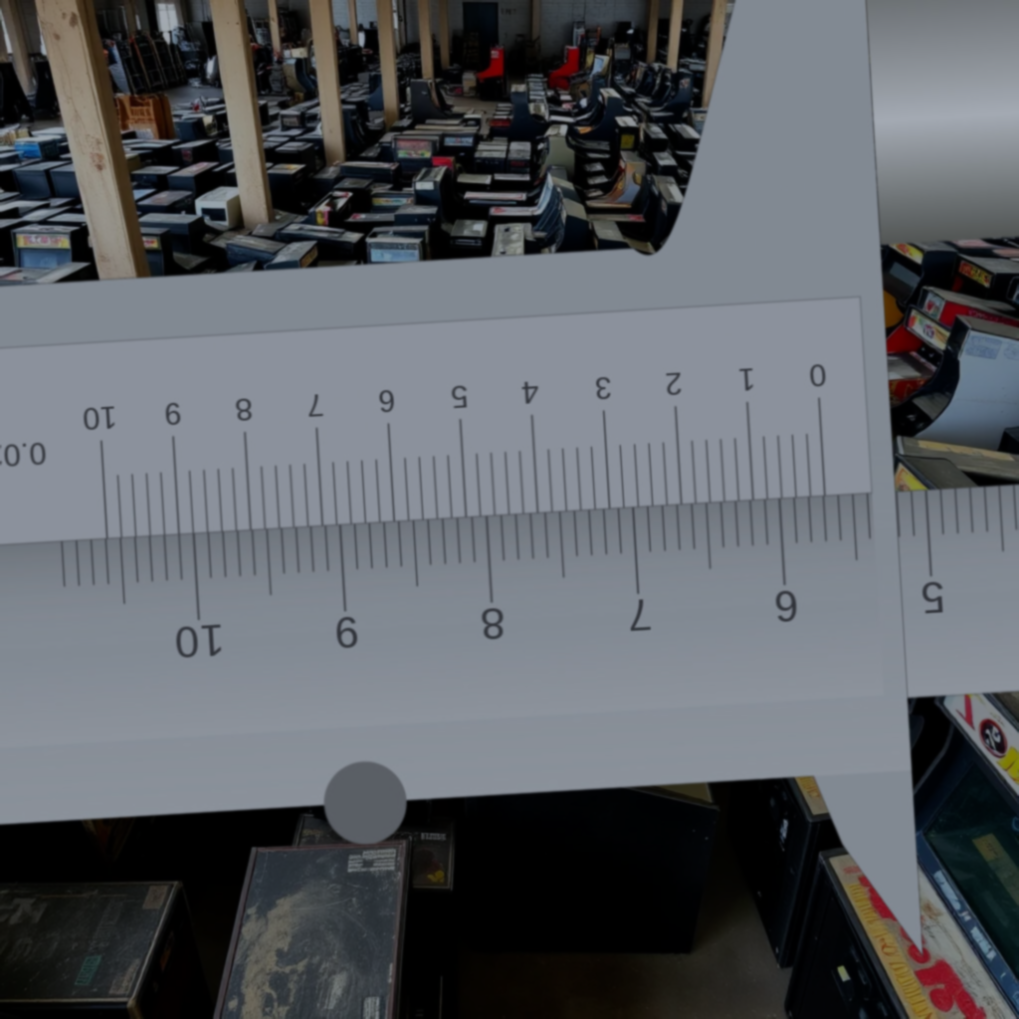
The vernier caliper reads 56.9 mm
